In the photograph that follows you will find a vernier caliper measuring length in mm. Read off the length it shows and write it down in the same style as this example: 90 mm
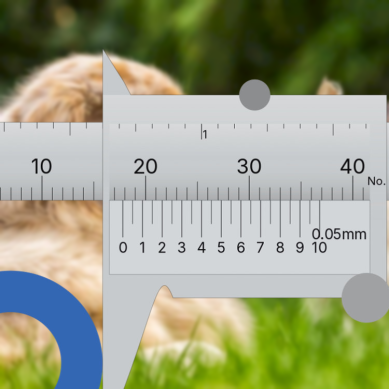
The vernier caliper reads 17.8 mm
